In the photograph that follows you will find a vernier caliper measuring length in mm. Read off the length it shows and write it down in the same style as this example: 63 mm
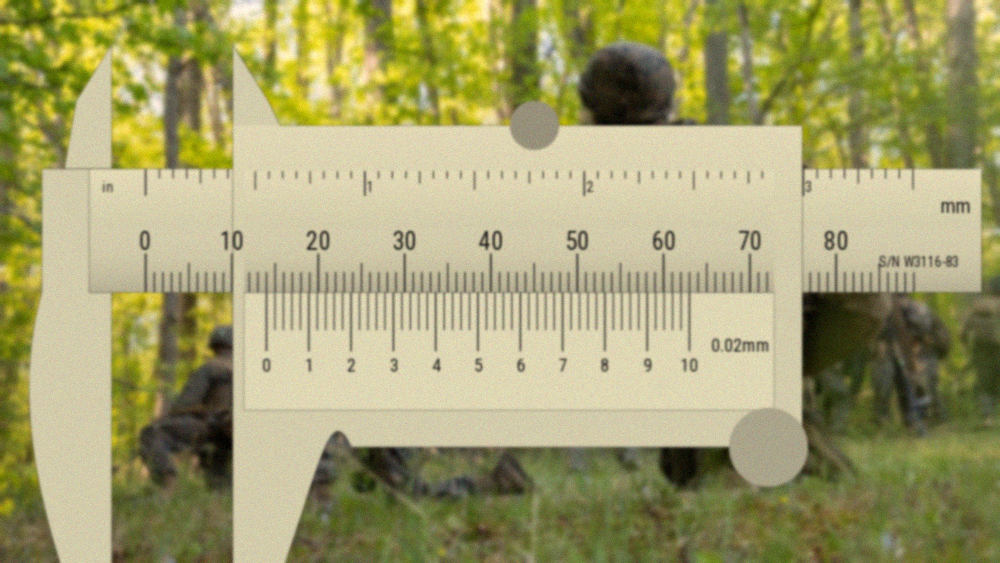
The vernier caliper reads 14.0 mm
